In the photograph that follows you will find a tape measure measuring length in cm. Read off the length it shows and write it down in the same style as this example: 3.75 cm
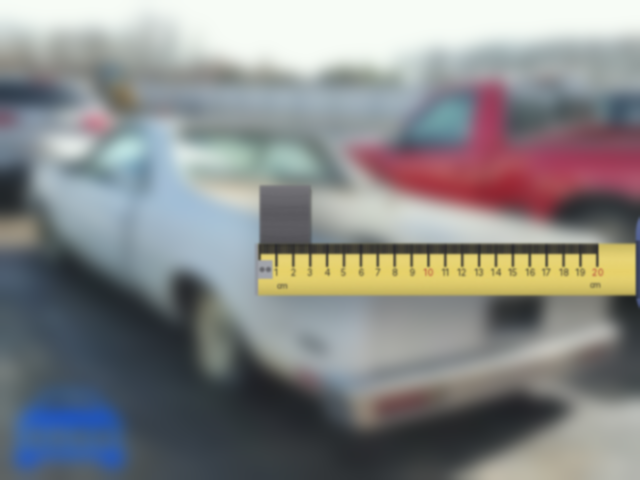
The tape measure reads 3 cm
